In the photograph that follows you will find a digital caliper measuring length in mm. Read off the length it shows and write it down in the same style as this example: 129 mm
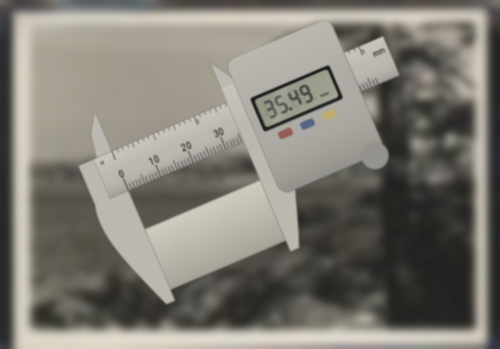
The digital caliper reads 35.49 mm
